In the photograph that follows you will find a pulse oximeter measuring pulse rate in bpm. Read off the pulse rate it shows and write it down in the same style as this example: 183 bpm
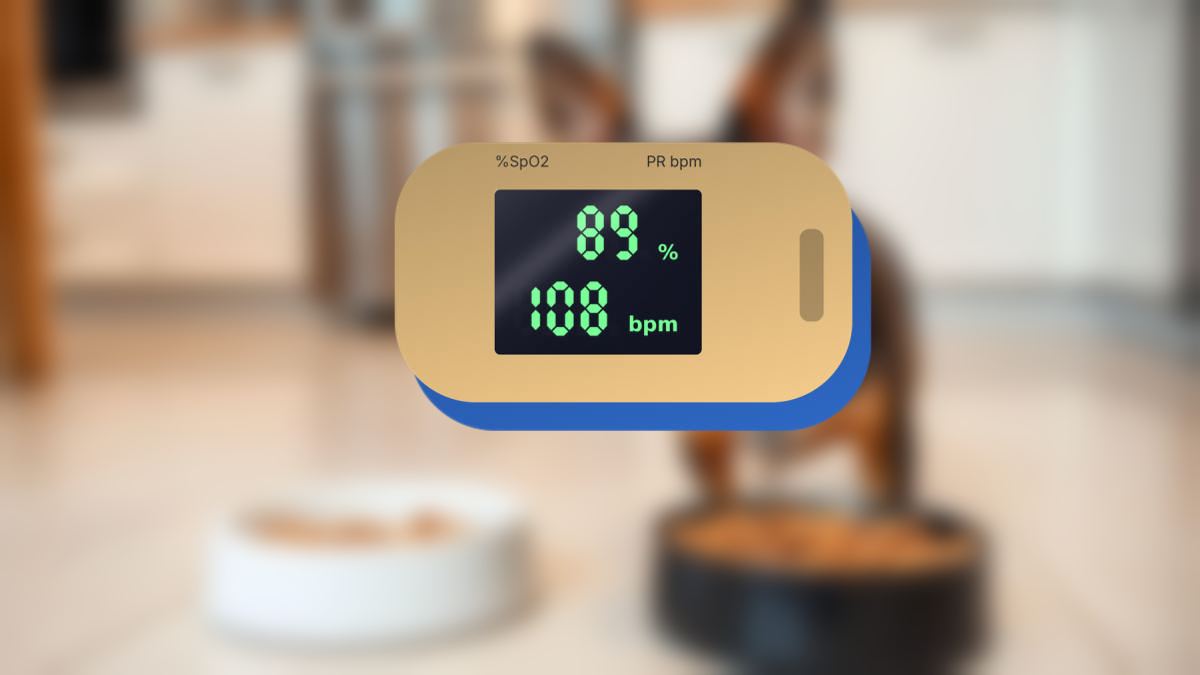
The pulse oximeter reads 108 bpm
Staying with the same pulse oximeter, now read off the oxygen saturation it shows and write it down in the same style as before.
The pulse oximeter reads 89 %
